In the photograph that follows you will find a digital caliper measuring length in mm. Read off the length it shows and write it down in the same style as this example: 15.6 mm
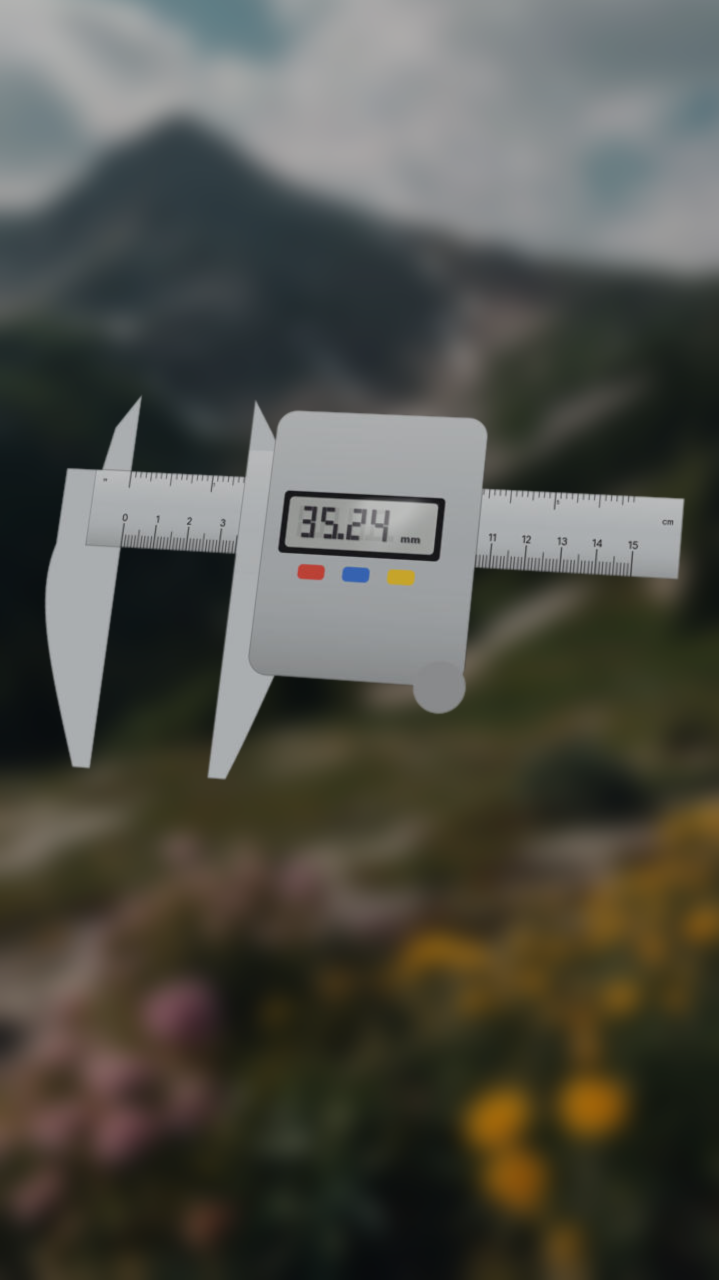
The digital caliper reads 35.24 mm
